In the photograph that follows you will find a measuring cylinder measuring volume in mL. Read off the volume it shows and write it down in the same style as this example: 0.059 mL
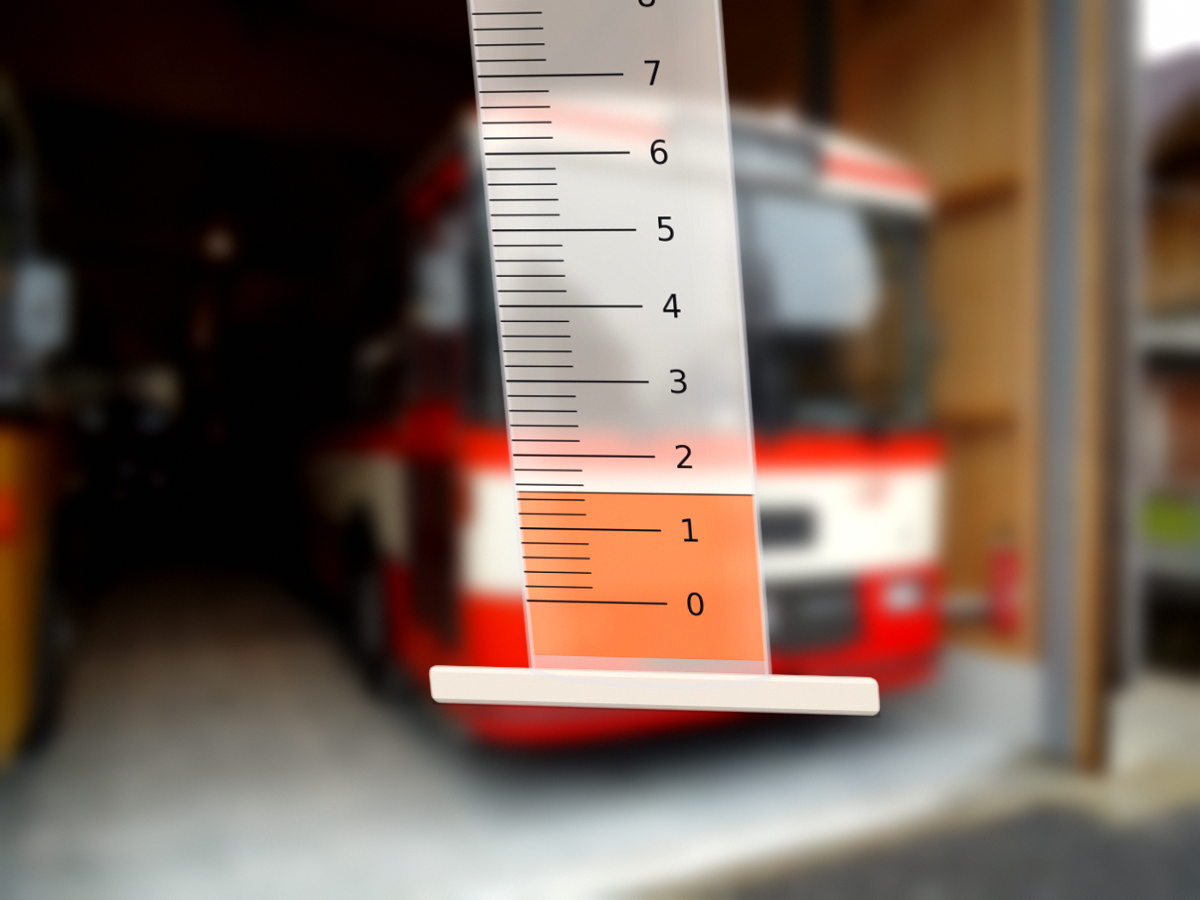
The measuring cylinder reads 1.5 mL
